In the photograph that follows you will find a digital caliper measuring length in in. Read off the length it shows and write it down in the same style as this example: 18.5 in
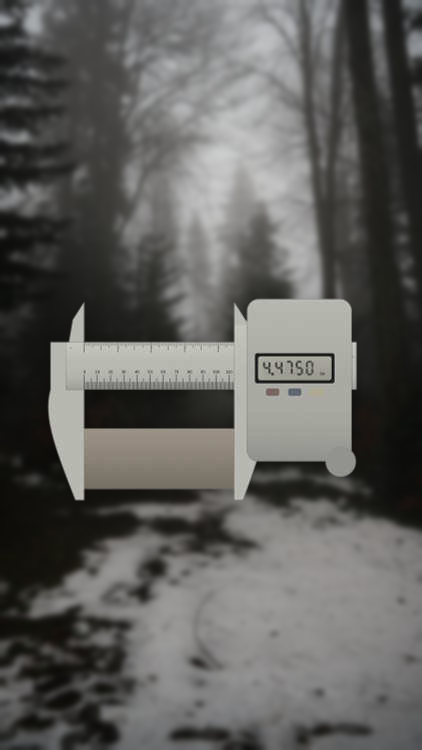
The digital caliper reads 4.4750 in
